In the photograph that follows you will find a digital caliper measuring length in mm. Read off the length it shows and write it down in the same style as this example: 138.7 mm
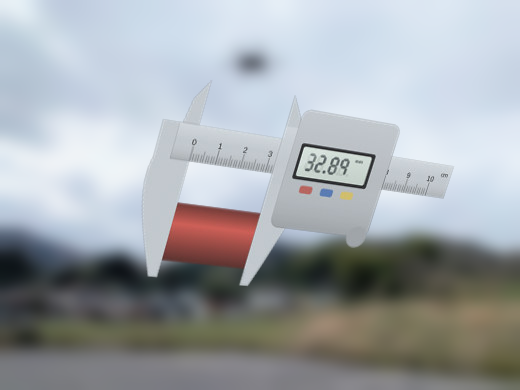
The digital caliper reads 32.89 mm
